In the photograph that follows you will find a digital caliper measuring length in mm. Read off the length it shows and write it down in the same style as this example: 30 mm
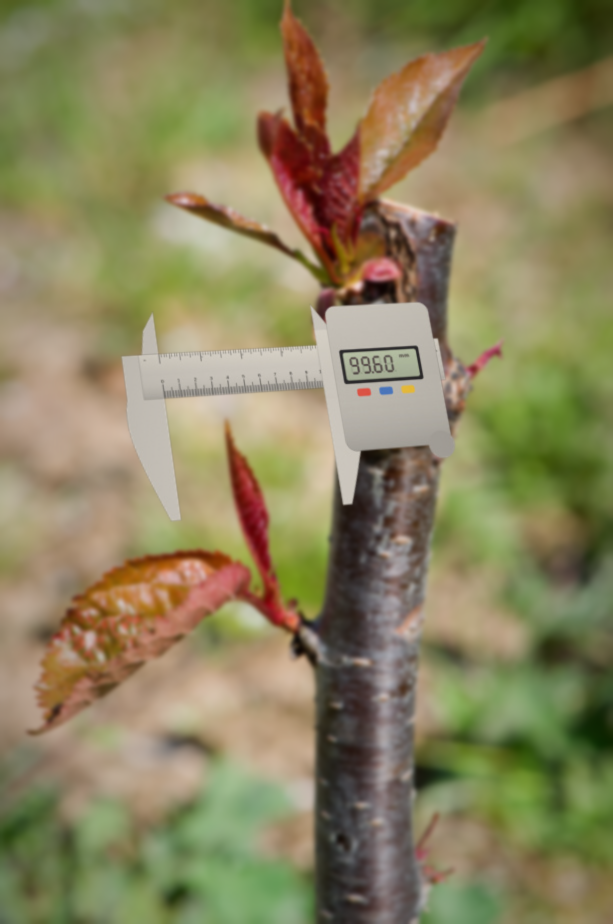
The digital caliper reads 99.60 mm
